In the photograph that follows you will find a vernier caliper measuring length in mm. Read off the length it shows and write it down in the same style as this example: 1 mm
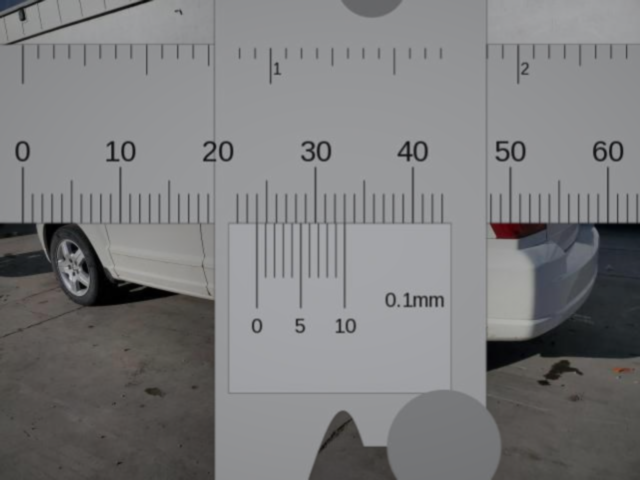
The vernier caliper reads 24.0 mm
